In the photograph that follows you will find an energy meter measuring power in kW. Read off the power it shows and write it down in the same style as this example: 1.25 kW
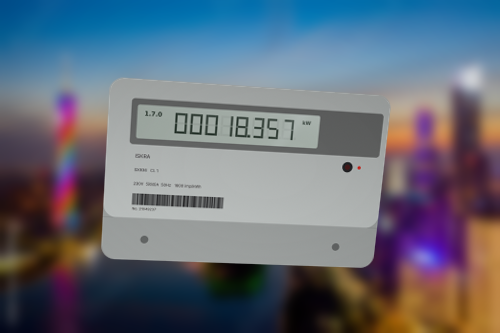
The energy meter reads 18.357 kW
